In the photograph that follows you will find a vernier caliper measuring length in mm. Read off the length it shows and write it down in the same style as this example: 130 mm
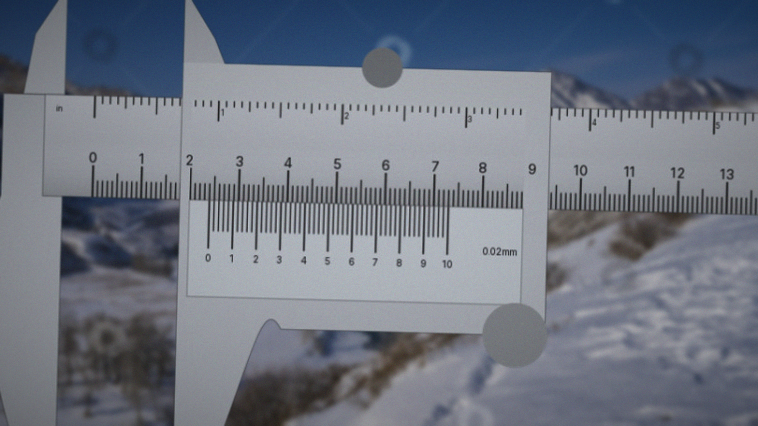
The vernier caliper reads 24.0 mm
